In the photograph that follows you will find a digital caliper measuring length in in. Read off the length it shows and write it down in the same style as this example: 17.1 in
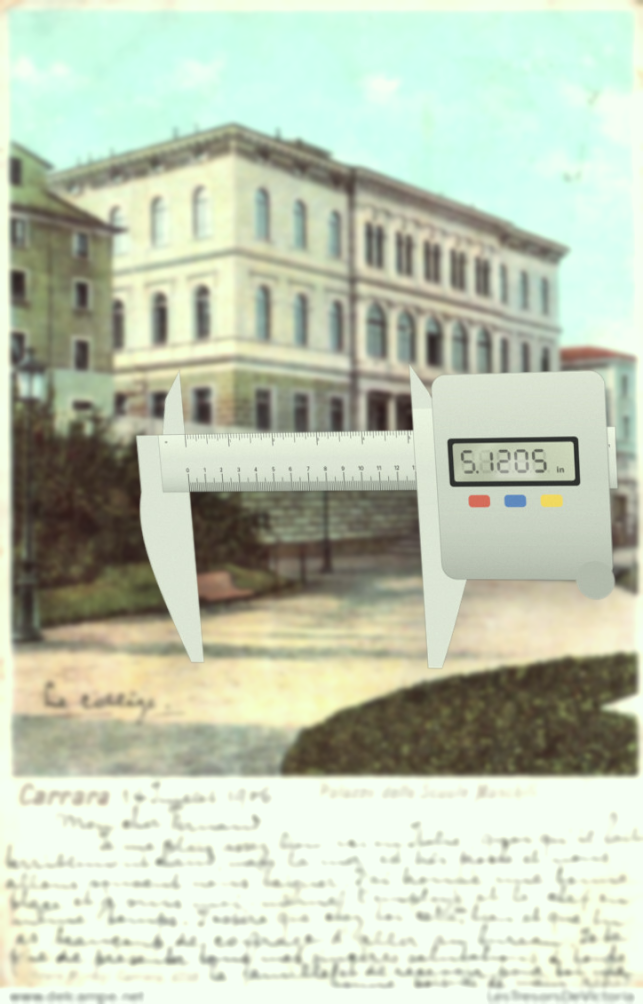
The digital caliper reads 5.1205 in
